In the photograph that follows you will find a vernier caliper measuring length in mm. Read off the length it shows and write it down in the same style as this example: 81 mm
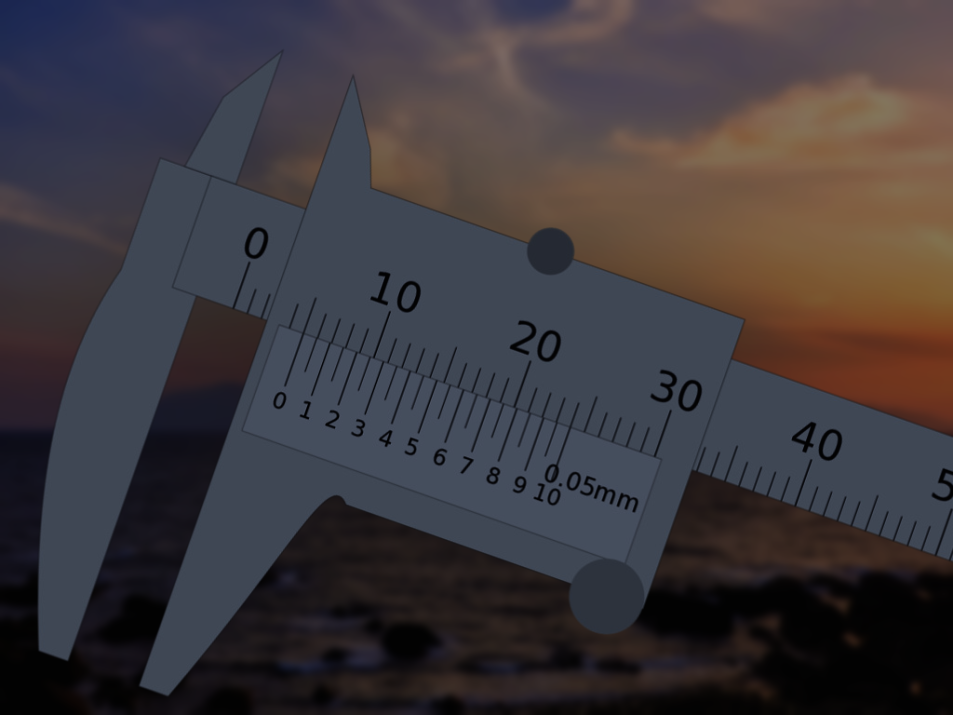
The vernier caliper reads 5.0 mm
